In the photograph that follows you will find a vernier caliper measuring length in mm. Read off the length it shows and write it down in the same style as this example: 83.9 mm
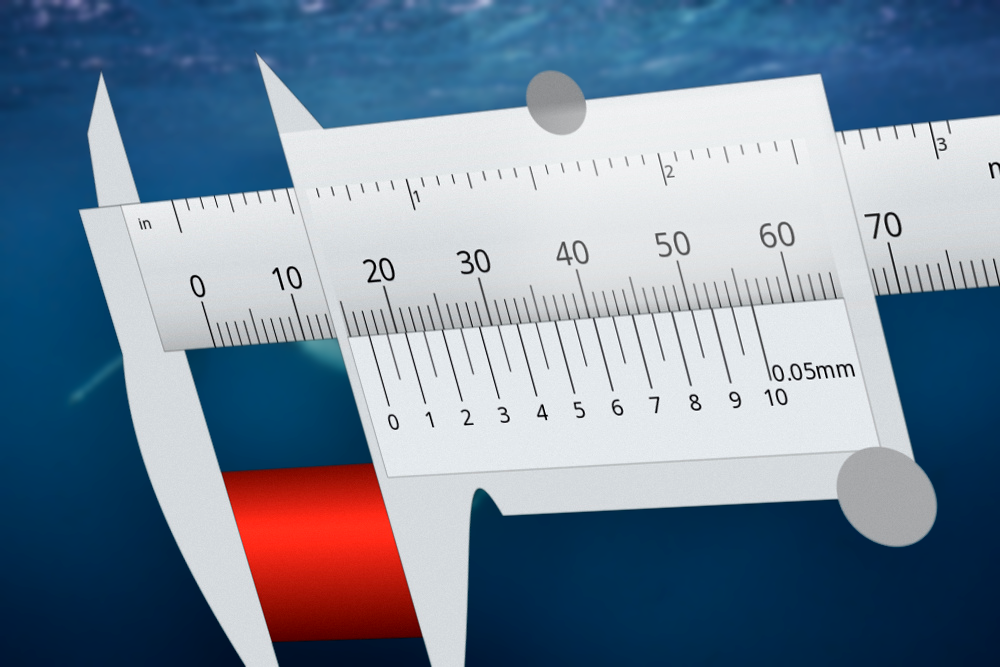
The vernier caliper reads 17.0 mm
